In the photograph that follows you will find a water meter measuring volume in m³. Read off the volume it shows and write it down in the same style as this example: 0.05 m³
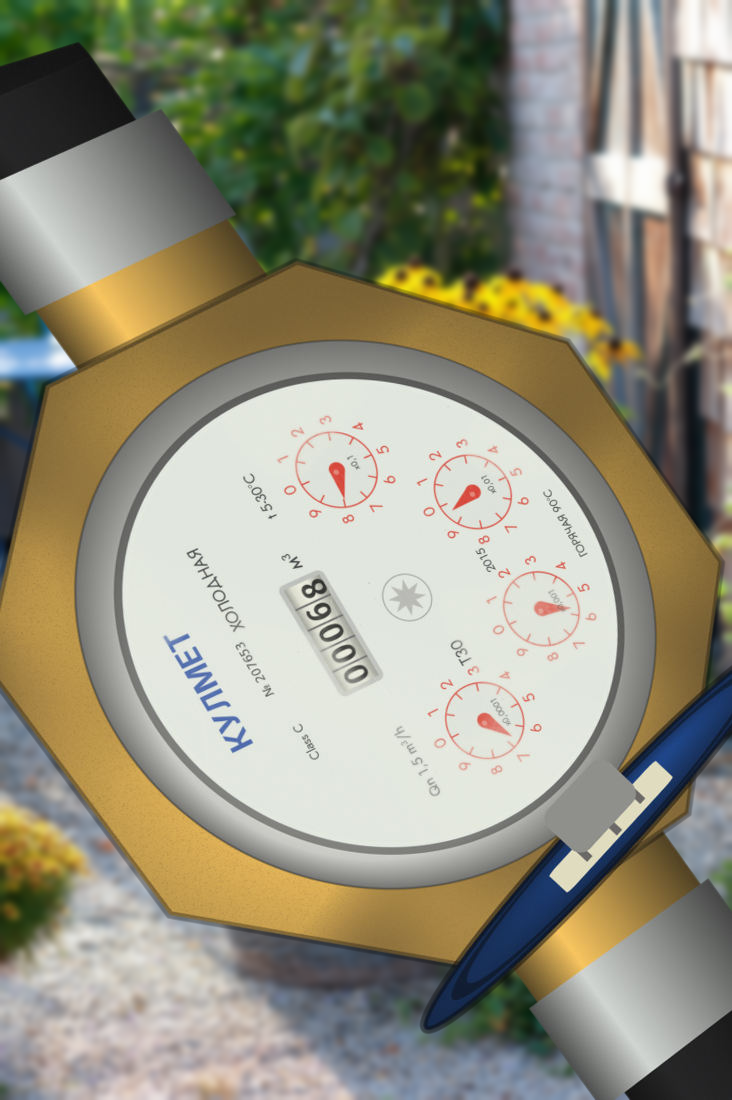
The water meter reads 67.7956 m³
